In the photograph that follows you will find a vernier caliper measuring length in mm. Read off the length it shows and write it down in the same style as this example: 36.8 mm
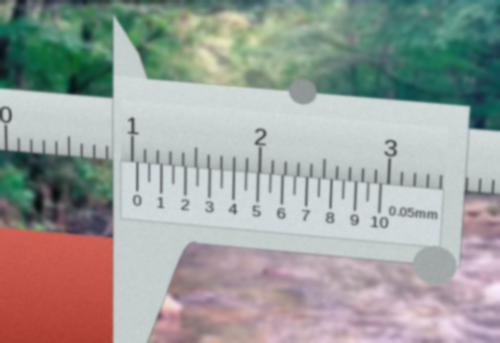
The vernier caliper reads 10.4 mm
